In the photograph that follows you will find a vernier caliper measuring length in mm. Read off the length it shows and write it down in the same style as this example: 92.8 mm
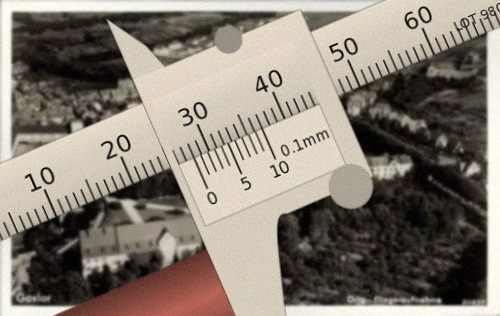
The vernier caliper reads 28.0 mm
